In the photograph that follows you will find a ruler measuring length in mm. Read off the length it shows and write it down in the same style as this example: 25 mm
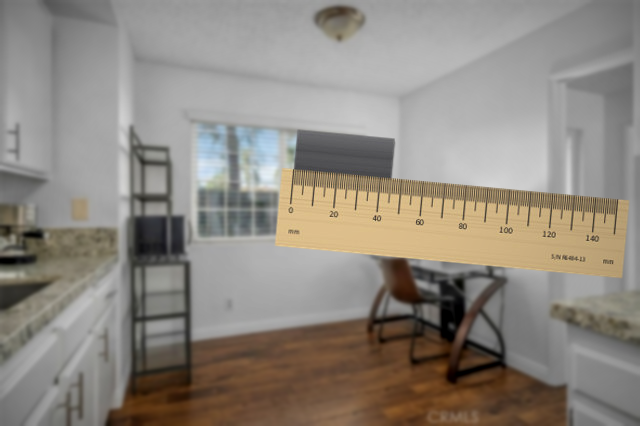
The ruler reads 45 mm
